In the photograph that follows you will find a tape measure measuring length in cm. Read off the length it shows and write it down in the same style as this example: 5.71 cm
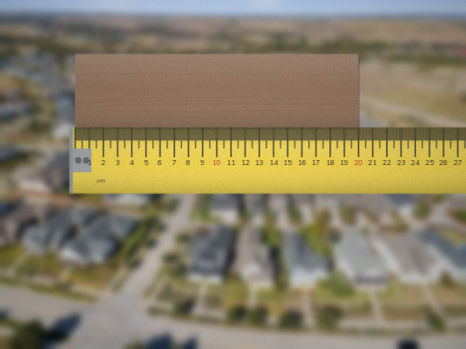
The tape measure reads 20 cm
